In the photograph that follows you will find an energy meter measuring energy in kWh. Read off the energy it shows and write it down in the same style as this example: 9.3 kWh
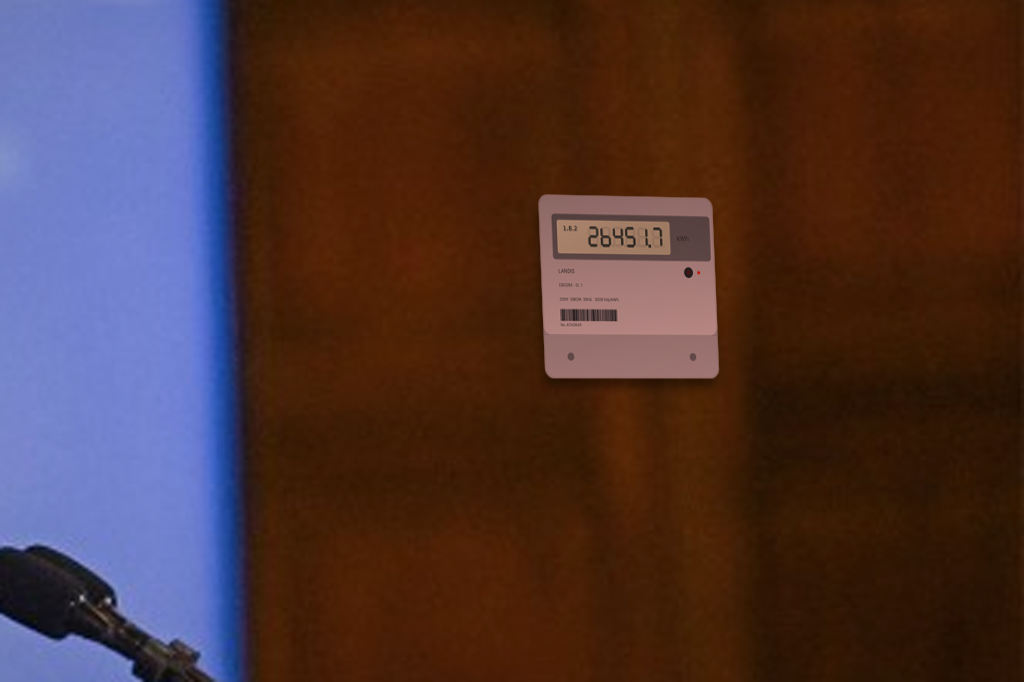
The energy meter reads 26451.7 kWh
